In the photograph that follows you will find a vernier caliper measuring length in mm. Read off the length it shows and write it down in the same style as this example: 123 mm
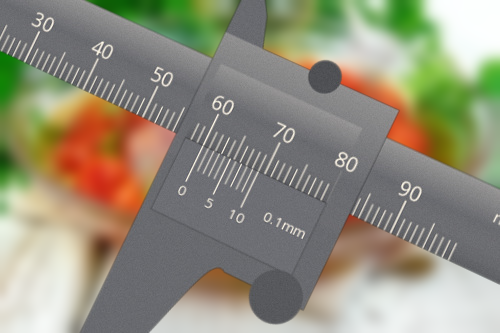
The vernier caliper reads 60.0 mm
